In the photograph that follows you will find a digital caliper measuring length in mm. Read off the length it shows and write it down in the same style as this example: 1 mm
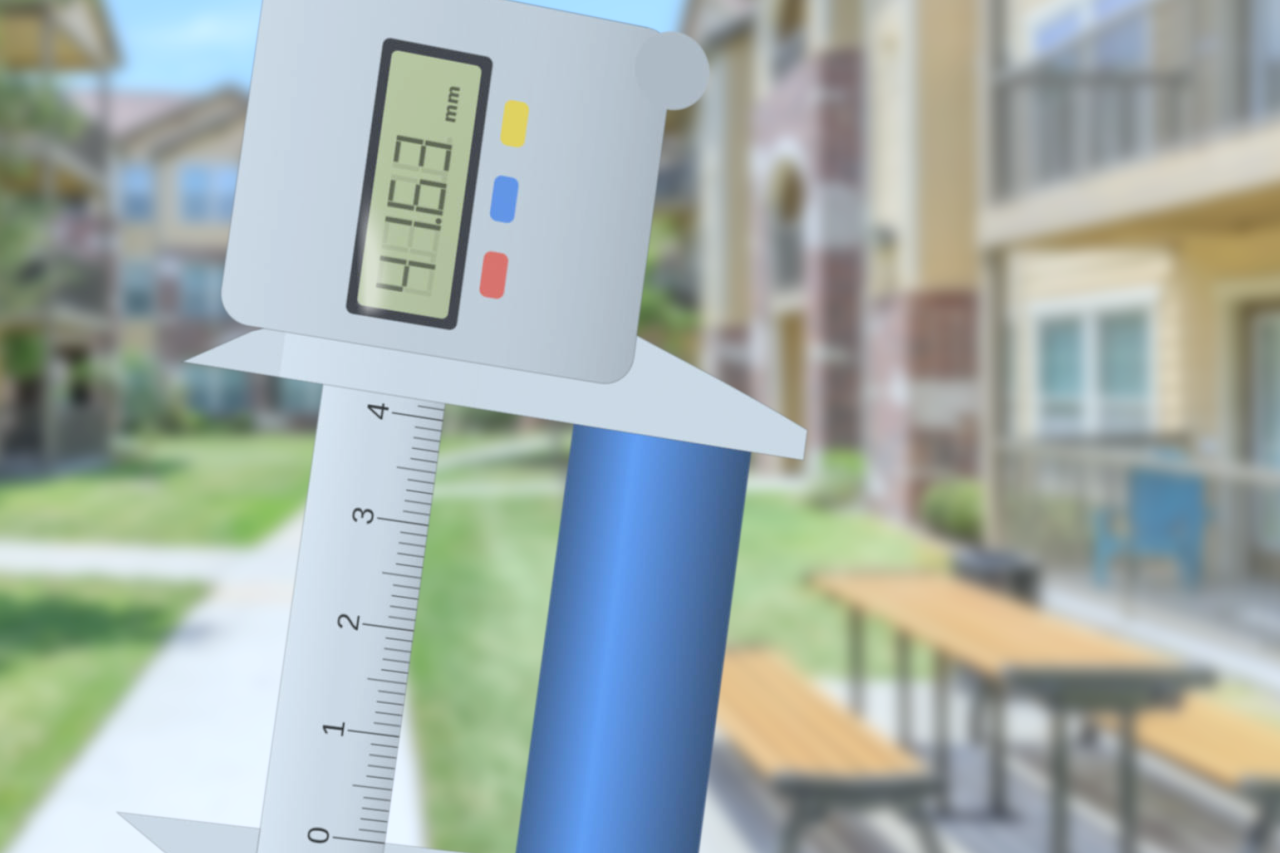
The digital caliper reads 41.63 mm
